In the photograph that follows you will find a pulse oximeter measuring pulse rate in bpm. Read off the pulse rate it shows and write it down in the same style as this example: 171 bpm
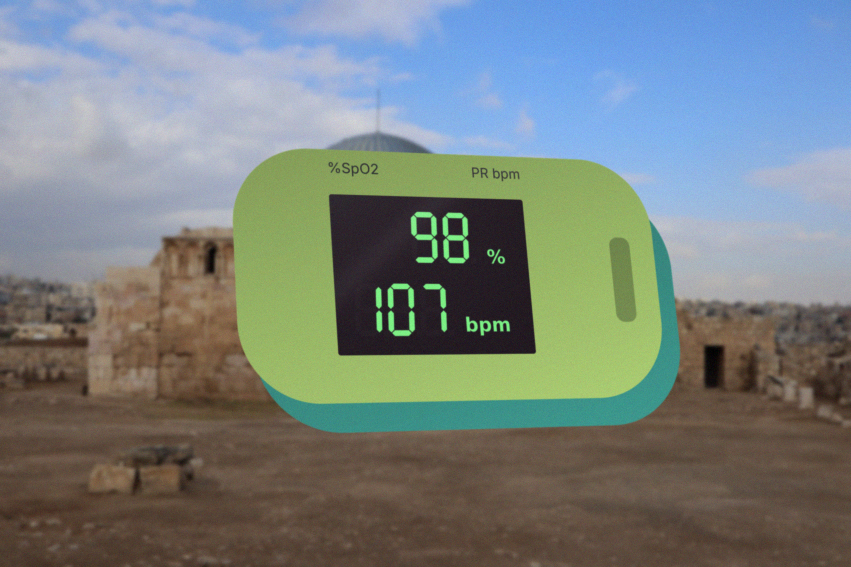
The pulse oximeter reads 107 bpm
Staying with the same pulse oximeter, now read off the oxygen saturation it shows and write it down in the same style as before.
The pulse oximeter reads 98 %
